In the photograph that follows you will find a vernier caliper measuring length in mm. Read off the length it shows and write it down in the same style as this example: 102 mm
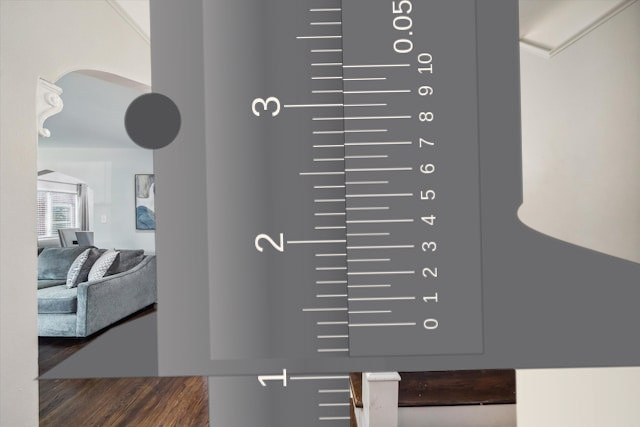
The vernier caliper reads 13.8 mm
